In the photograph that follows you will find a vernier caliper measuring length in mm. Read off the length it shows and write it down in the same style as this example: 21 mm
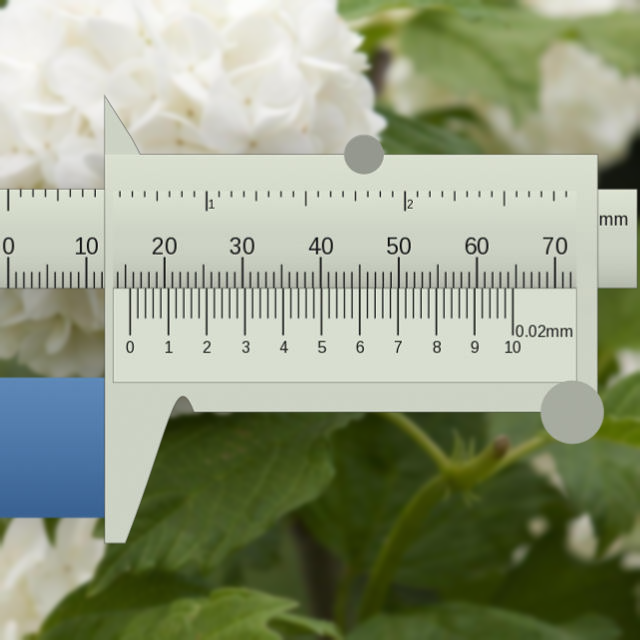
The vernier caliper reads 15.6 mm
